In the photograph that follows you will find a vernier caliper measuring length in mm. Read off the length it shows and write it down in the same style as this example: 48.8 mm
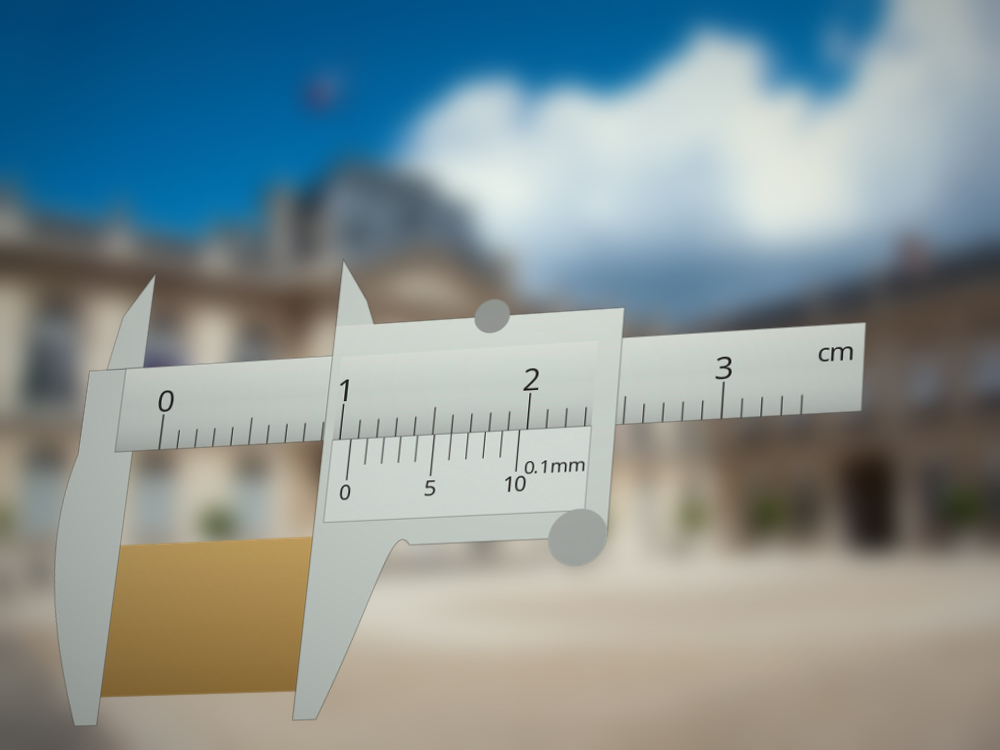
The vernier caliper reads 10.6 mm
